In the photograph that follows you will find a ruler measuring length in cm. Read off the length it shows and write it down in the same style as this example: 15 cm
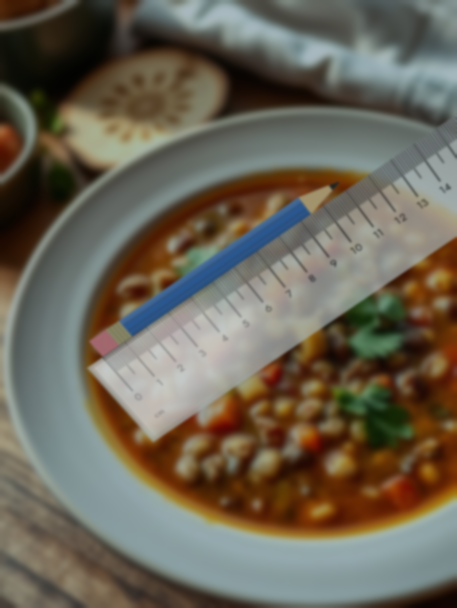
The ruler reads 11 cm
